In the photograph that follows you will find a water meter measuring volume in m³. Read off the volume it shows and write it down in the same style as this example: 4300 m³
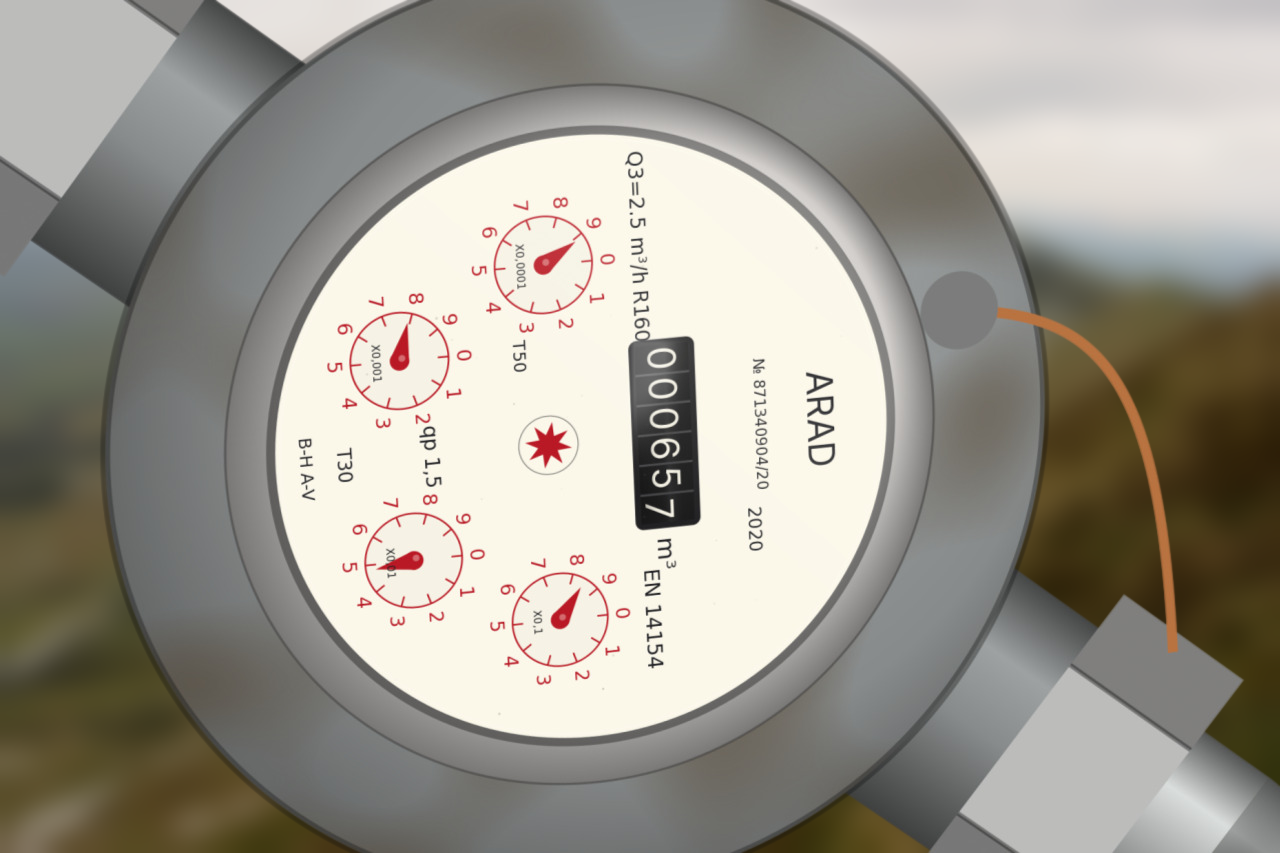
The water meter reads 656.8479 m³
